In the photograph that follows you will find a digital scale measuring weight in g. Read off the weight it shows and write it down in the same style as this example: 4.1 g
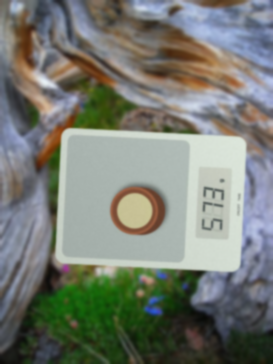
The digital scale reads 573 g
